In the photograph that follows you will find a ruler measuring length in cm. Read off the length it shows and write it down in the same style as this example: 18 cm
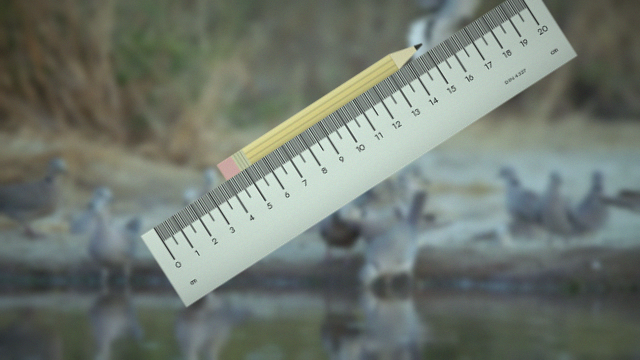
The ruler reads 11 cm
